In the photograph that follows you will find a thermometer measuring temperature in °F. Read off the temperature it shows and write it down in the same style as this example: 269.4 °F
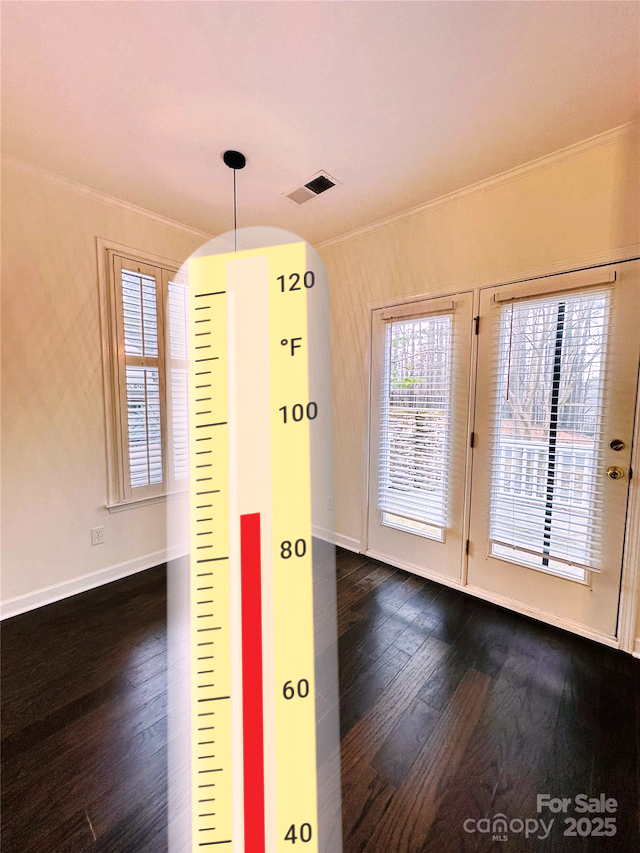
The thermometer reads 86 °F
